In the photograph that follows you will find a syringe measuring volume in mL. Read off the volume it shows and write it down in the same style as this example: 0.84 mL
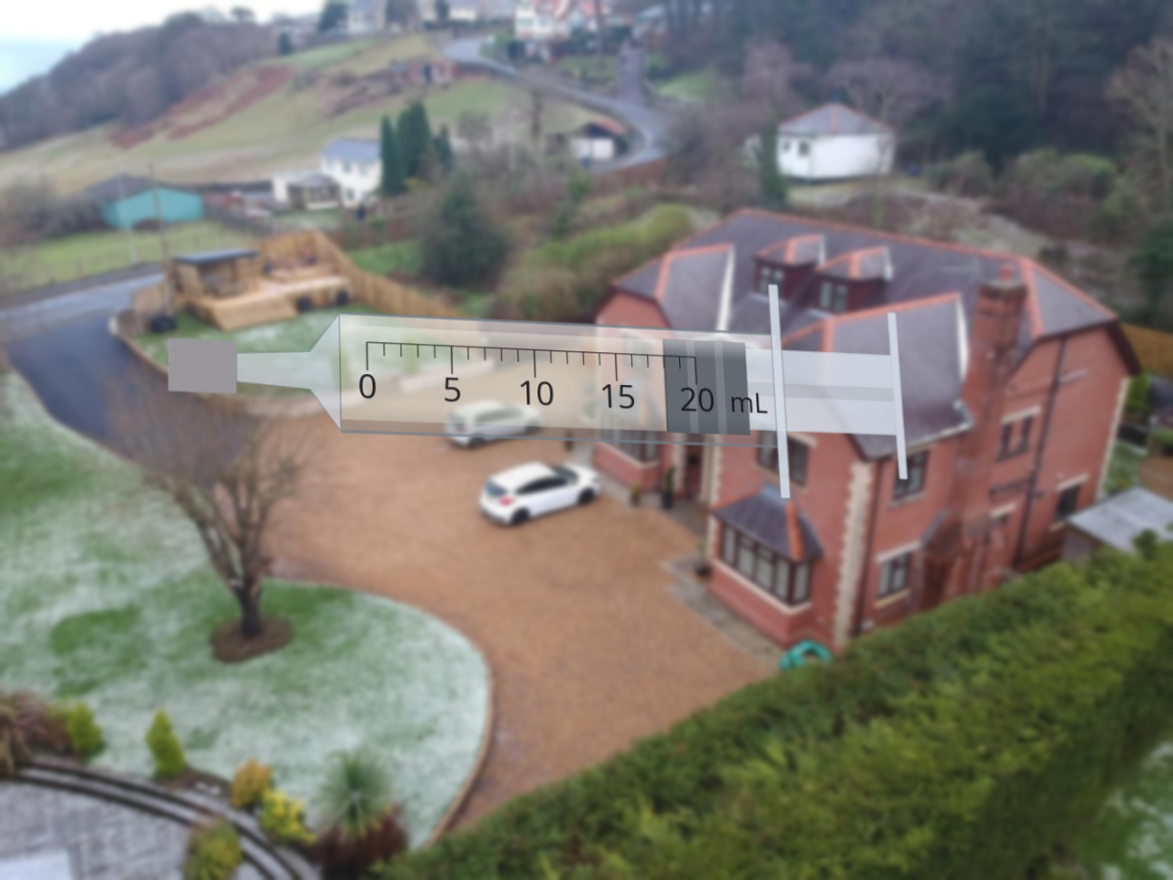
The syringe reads 18 mL
